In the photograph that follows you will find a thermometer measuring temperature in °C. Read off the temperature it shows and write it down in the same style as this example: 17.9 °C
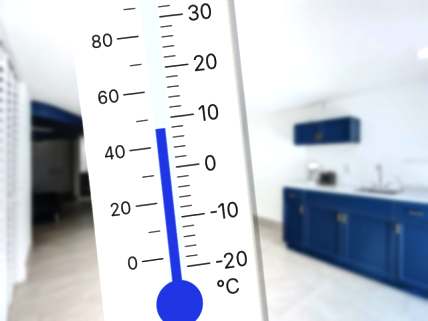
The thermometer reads 8 °C
